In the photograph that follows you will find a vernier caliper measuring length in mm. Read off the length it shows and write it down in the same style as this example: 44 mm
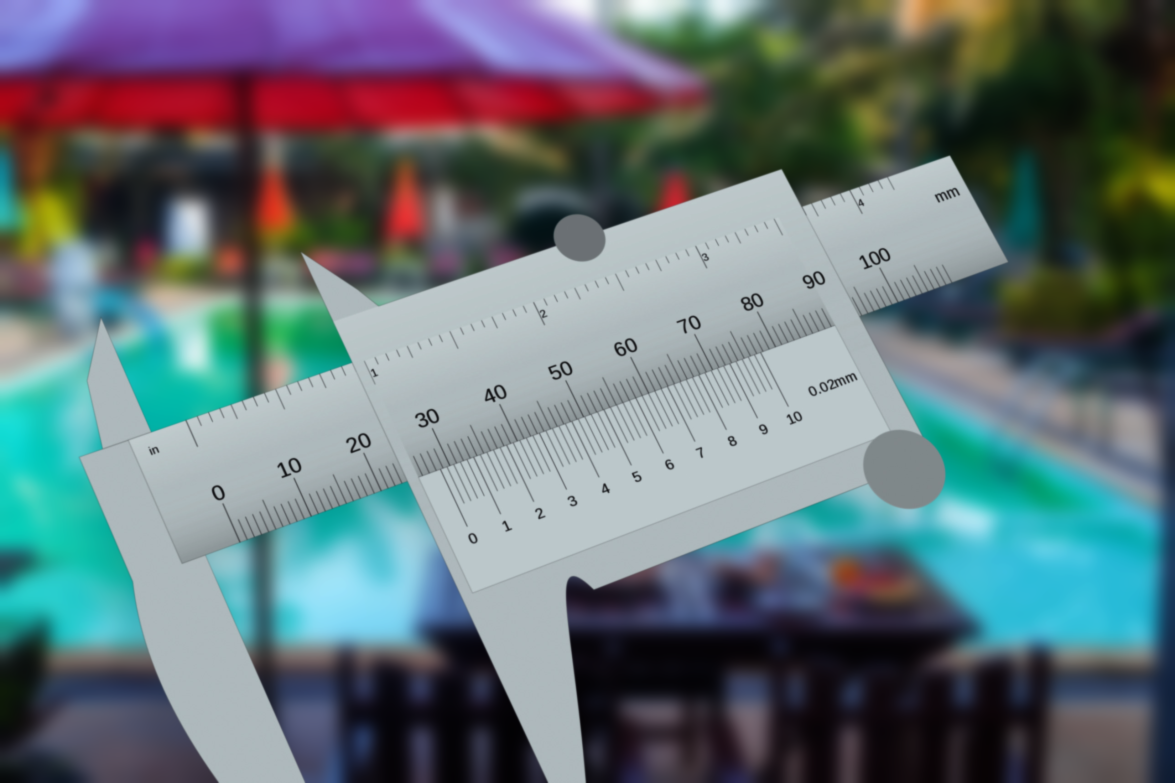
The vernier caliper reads 28.6 mm
